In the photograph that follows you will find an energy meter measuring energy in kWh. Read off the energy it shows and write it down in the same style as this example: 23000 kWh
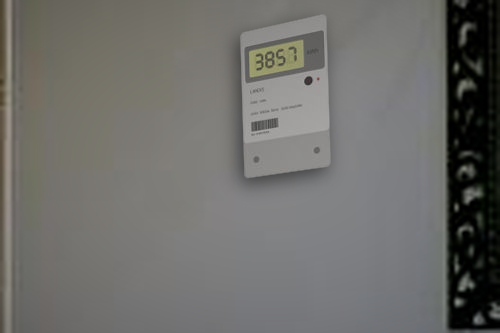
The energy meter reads 3857 kWh
